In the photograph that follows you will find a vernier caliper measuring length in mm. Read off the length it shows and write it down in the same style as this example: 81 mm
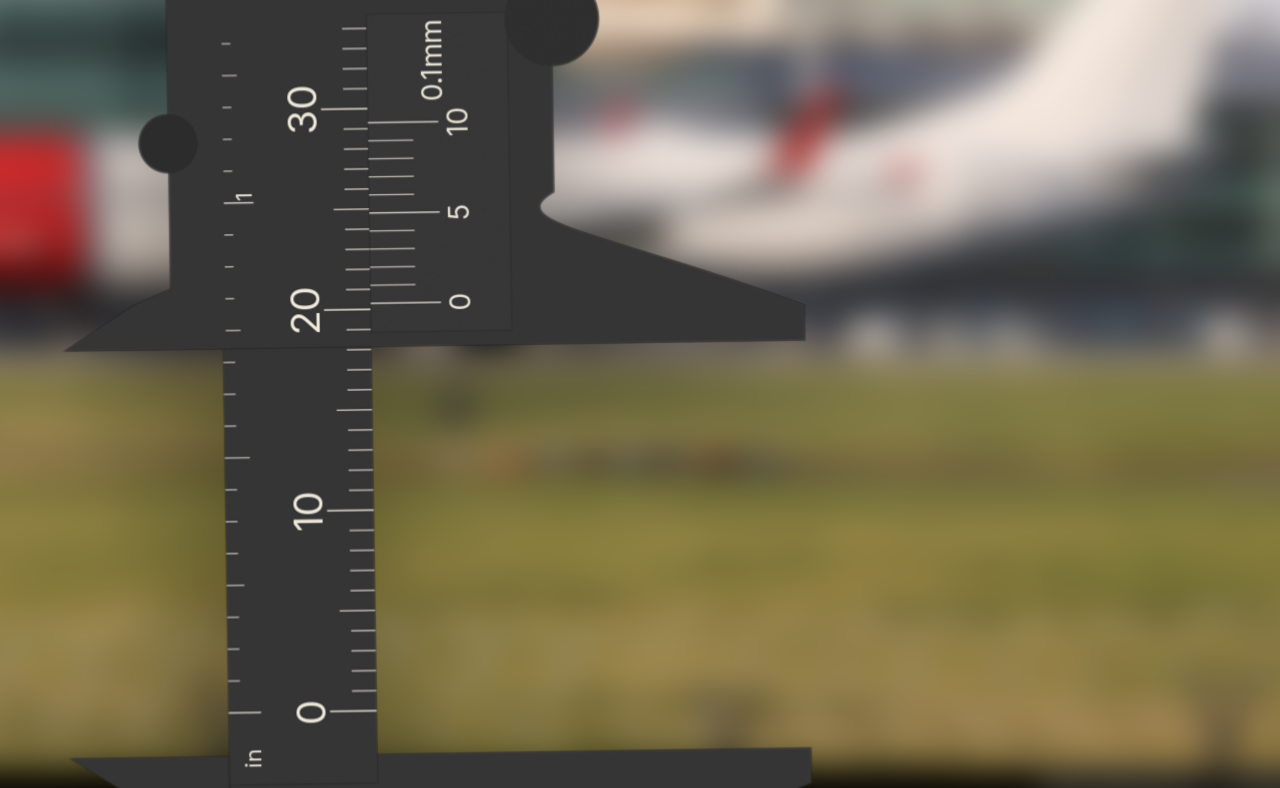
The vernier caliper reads 20.3 mm
